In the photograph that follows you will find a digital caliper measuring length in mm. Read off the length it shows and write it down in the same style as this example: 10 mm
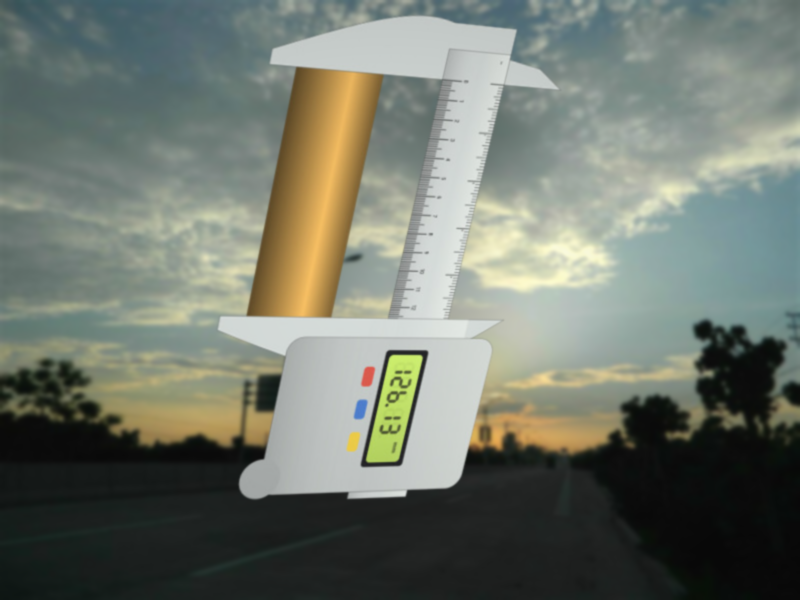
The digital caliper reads 126.13 mm
